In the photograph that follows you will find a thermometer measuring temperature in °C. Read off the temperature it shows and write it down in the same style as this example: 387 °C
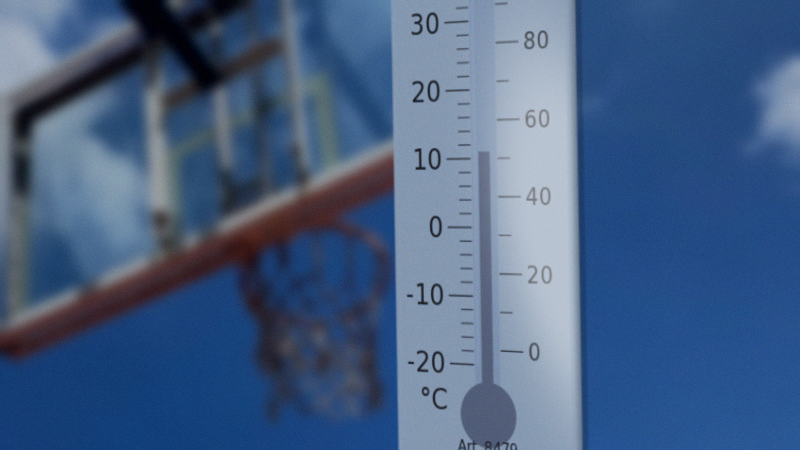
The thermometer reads 11 °C
